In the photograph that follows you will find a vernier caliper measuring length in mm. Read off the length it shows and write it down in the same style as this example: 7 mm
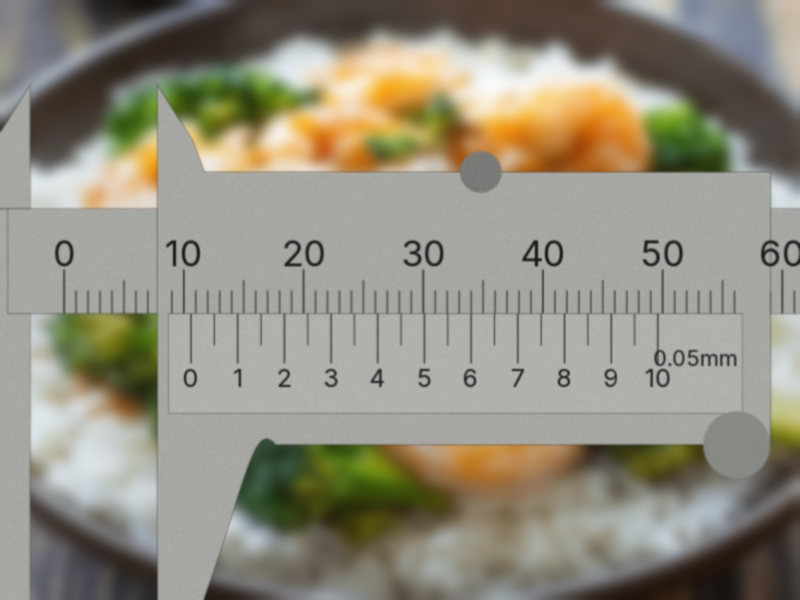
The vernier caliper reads 10.6 mm
